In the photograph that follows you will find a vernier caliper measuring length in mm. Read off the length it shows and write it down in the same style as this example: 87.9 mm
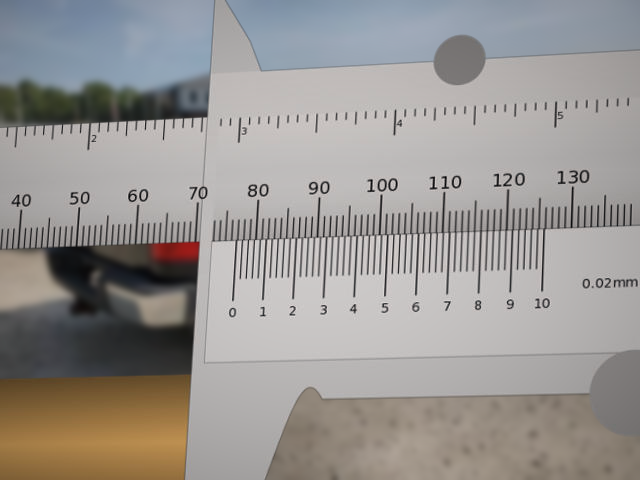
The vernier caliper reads 76.8 mm
